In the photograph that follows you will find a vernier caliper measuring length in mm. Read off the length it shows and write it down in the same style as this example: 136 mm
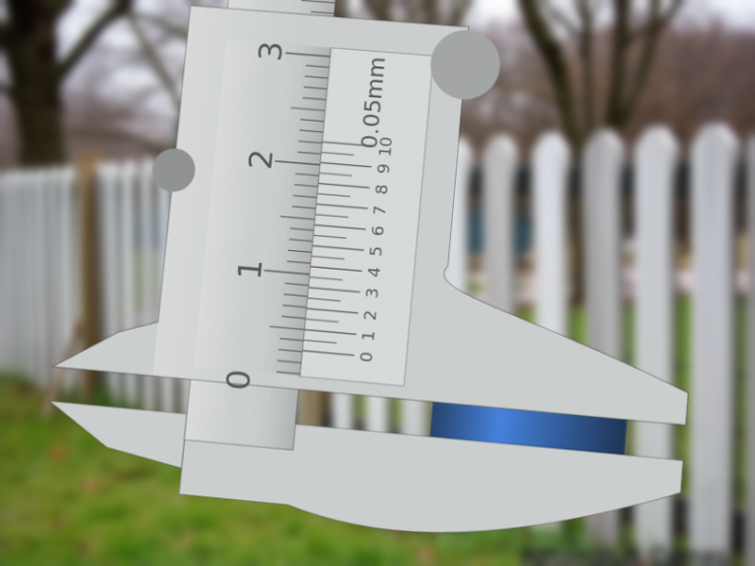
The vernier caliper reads 3.1 mm
